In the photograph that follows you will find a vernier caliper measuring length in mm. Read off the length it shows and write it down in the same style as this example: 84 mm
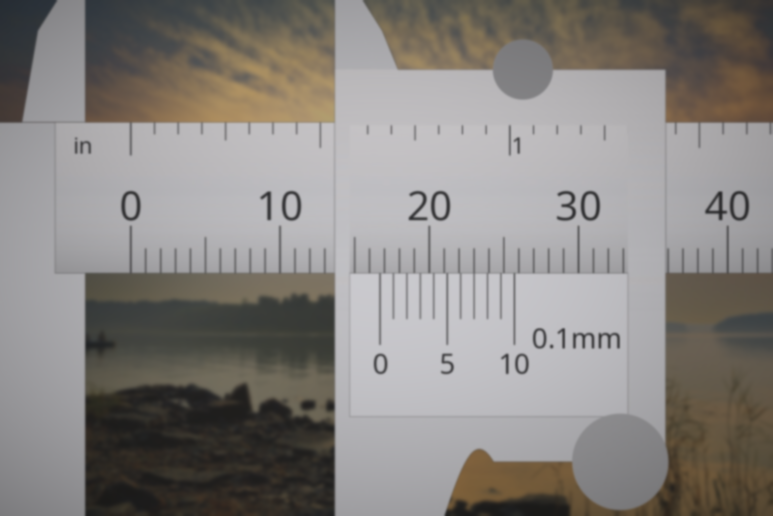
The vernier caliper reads 16.7 mm
